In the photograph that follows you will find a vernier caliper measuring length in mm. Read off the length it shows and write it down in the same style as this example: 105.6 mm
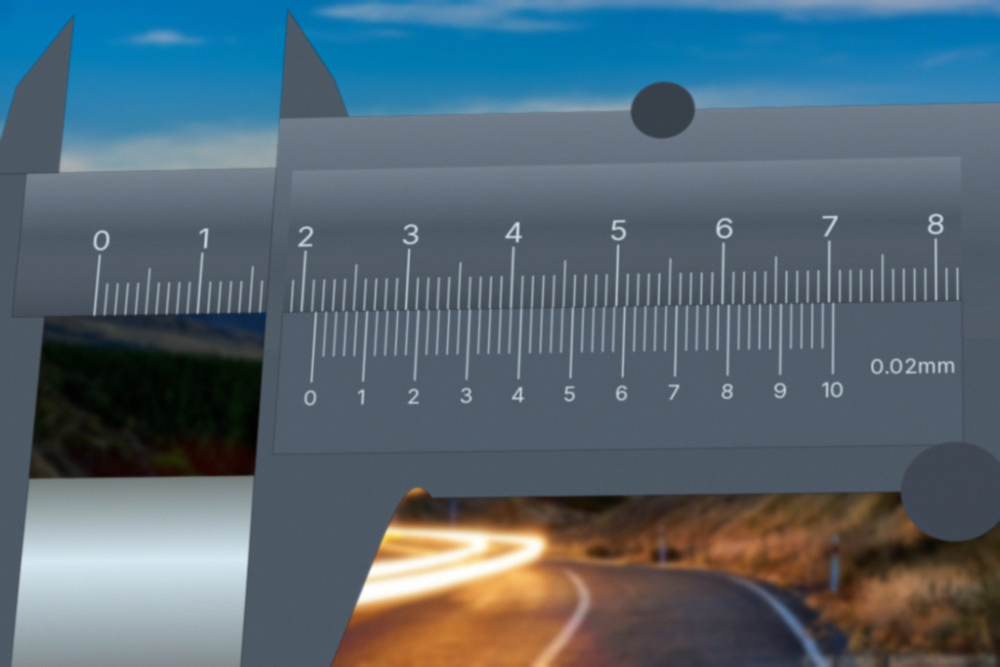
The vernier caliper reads 21.4 mm
